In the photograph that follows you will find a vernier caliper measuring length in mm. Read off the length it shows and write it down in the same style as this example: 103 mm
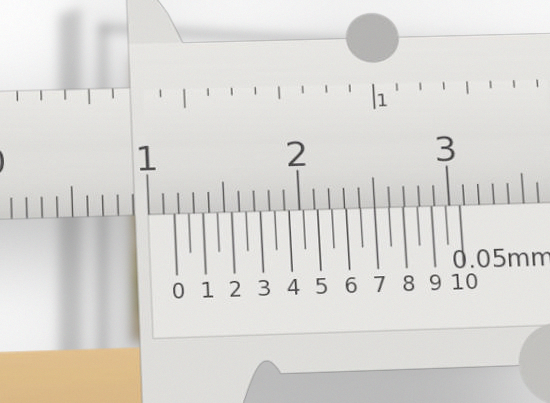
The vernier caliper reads 11.7 mm
